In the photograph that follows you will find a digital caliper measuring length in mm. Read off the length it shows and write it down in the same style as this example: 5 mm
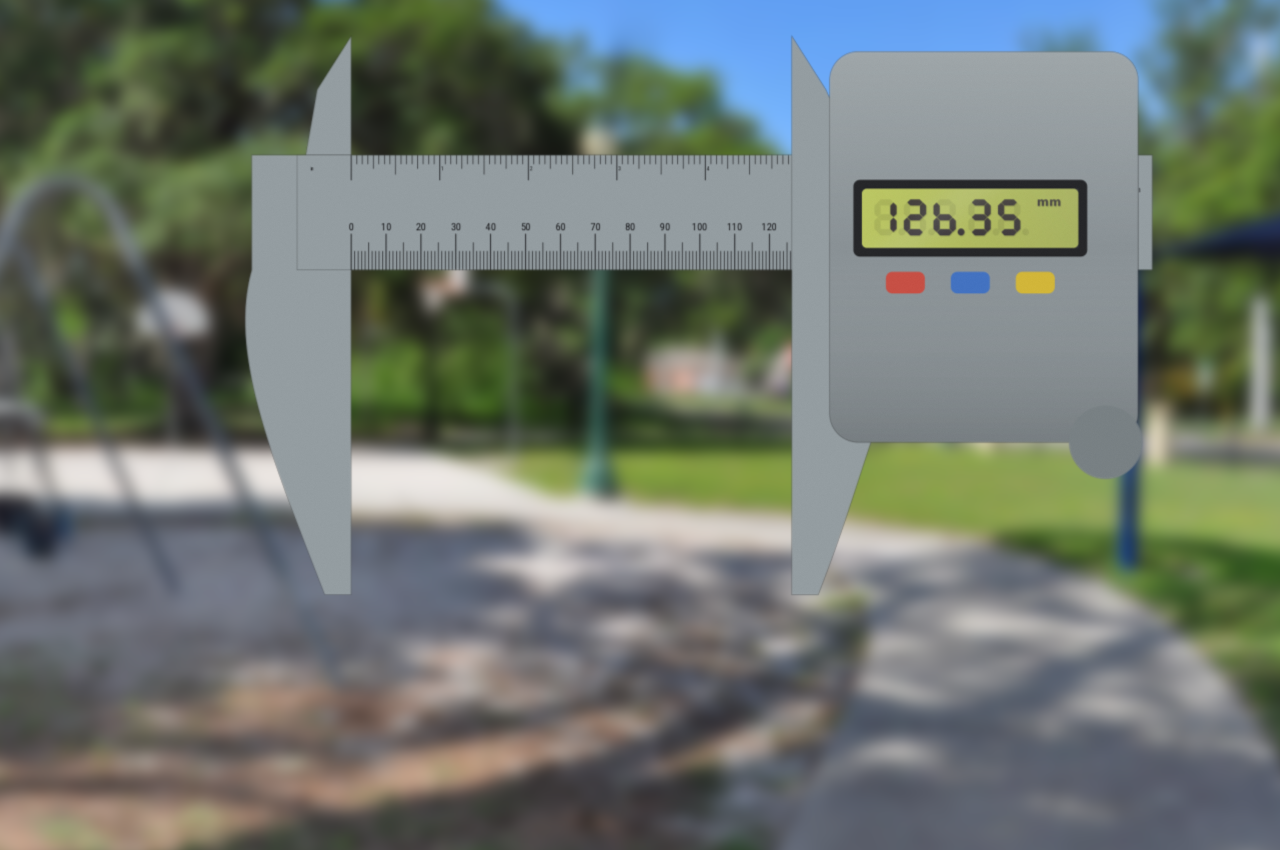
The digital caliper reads 126.35 mm
